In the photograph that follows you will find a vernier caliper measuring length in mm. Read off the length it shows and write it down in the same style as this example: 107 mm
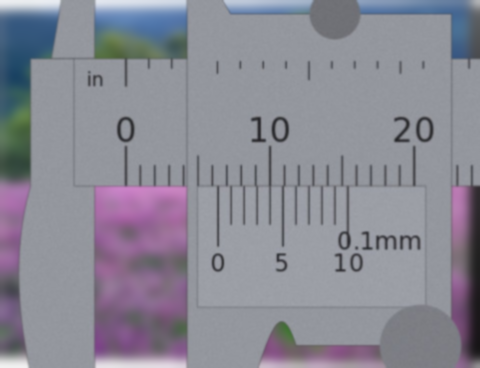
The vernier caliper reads 6.4 mm
